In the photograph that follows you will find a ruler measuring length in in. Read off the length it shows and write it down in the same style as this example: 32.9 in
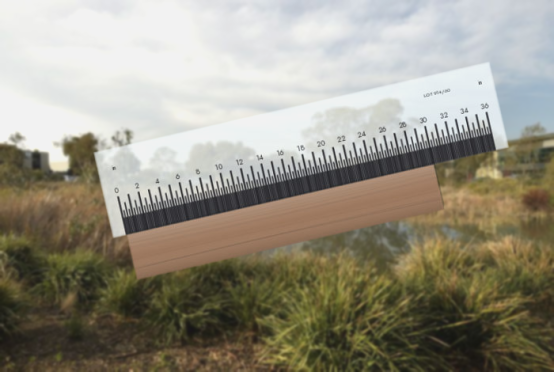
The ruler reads 30 in
